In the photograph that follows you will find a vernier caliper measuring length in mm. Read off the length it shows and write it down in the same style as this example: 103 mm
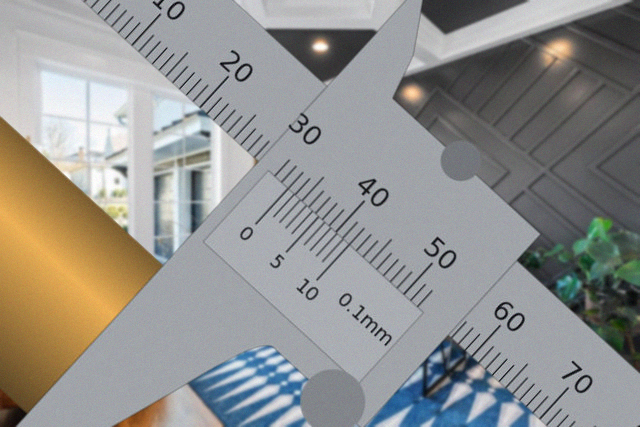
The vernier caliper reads 33.0 mm
